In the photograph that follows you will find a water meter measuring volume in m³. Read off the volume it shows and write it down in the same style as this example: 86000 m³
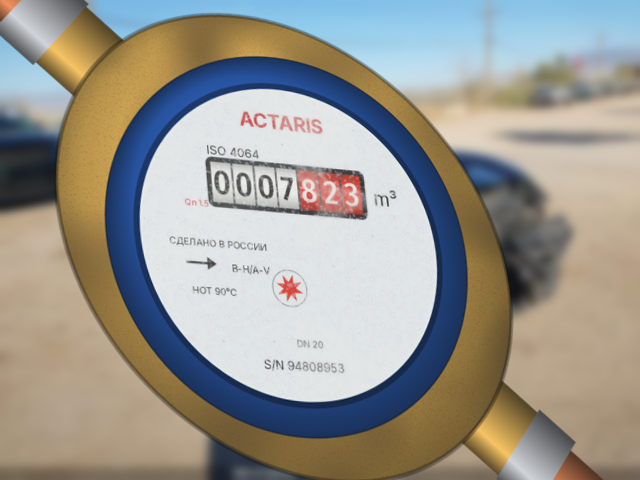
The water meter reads 7.823 m³
